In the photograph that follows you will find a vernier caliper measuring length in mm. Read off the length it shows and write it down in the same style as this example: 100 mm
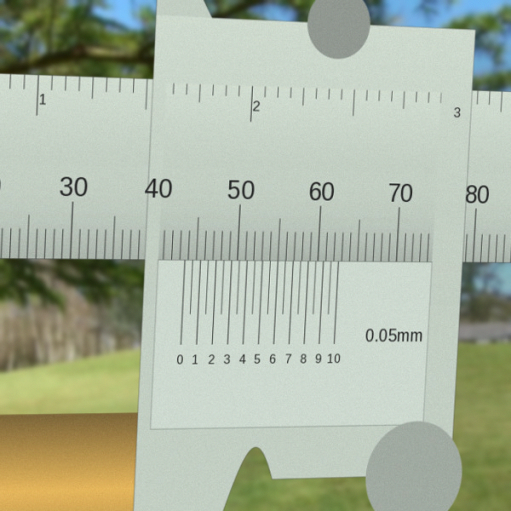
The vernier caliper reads 43.6 mm
